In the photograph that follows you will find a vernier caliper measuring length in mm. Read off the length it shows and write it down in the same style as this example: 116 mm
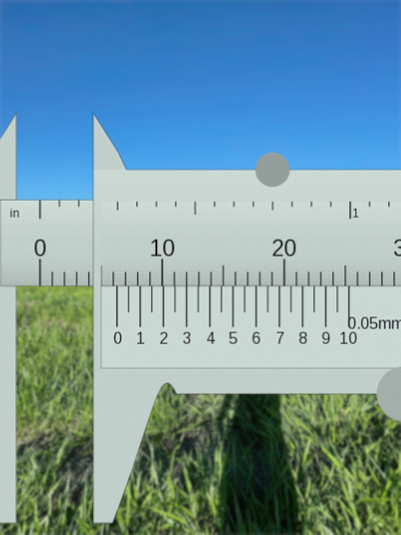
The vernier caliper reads 6.3 mm
